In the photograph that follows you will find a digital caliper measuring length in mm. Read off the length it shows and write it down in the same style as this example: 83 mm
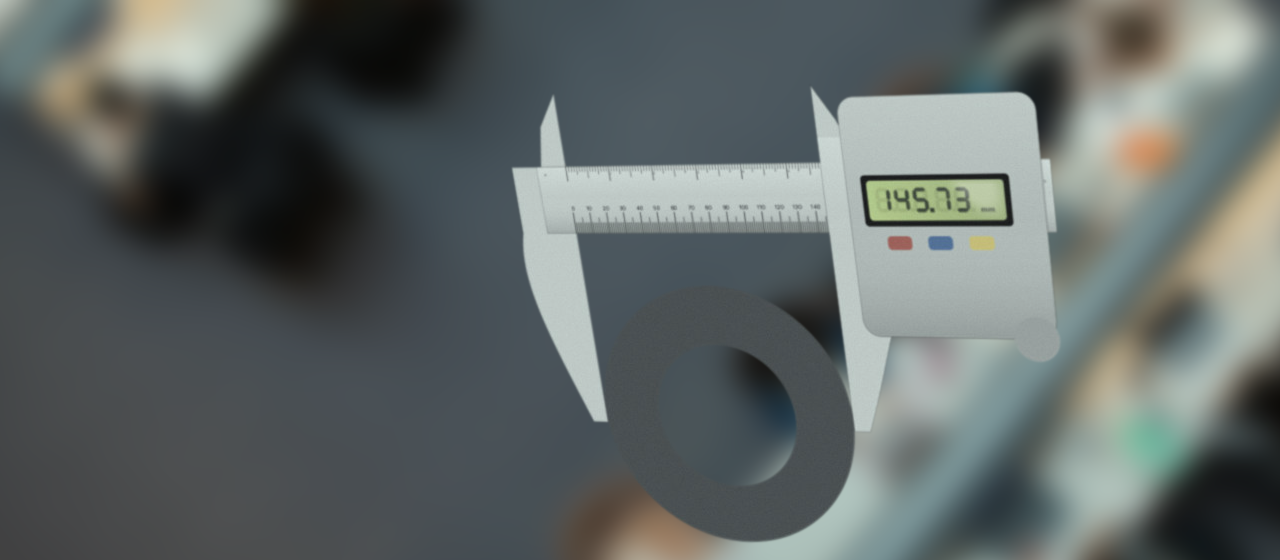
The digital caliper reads 145.73 mm
